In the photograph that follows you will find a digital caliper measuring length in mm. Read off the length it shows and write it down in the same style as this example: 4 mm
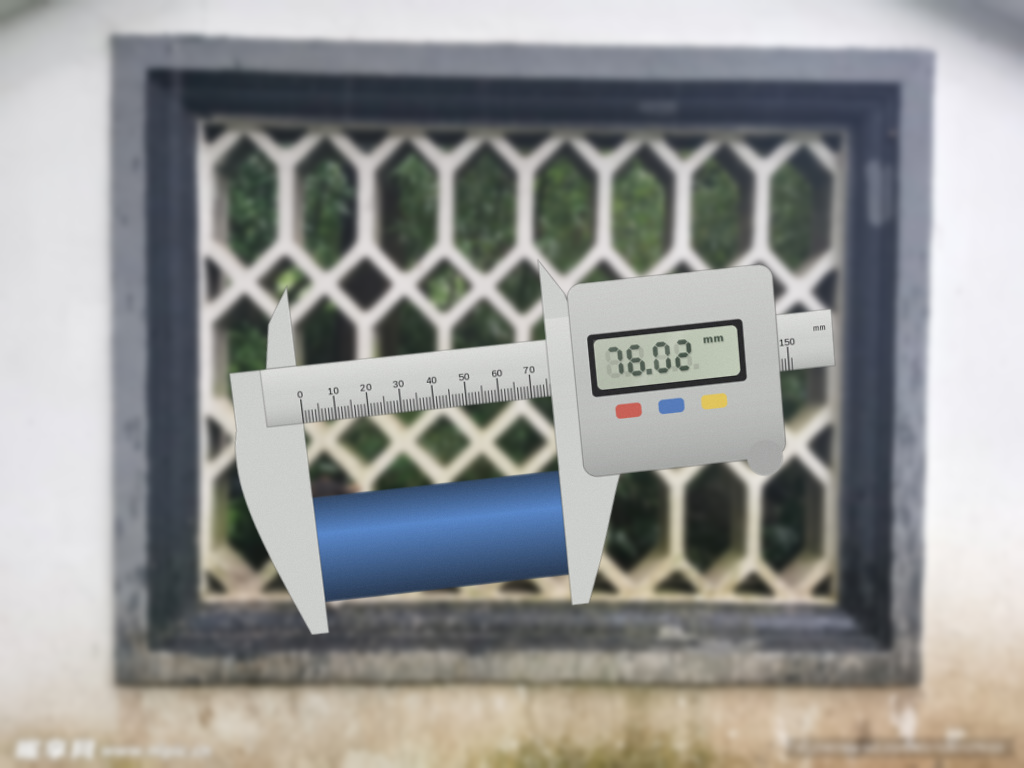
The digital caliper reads 76.02 mm
